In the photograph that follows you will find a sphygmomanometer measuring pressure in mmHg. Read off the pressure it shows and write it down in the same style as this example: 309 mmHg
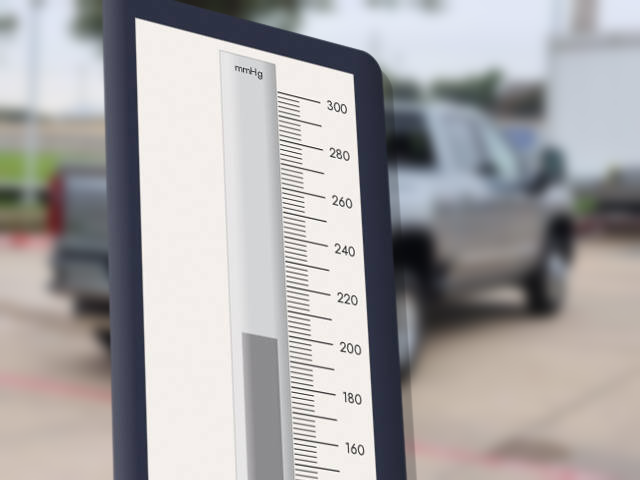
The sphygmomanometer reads 198 mmHg
